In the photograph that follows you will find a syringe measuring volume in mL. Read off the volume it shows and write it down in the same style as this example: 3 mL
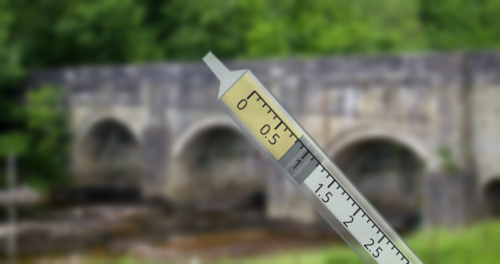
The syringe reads 0.8 mL
